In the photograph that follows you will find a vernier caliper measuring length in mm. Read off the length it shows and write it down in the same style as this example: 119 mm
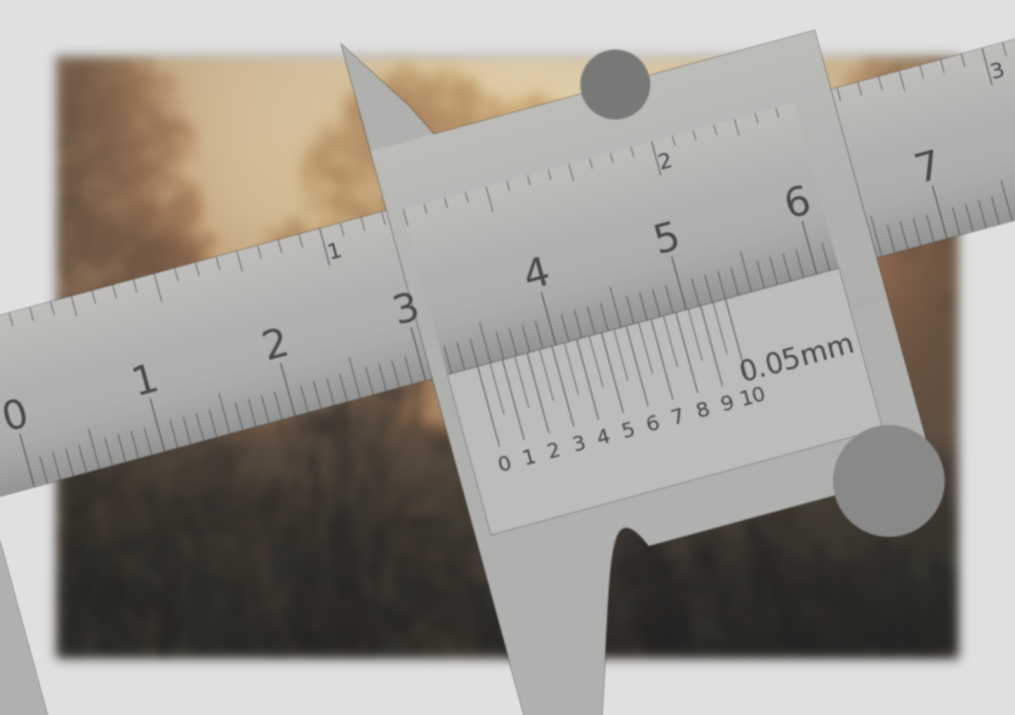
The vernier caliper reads 34.0 mm
